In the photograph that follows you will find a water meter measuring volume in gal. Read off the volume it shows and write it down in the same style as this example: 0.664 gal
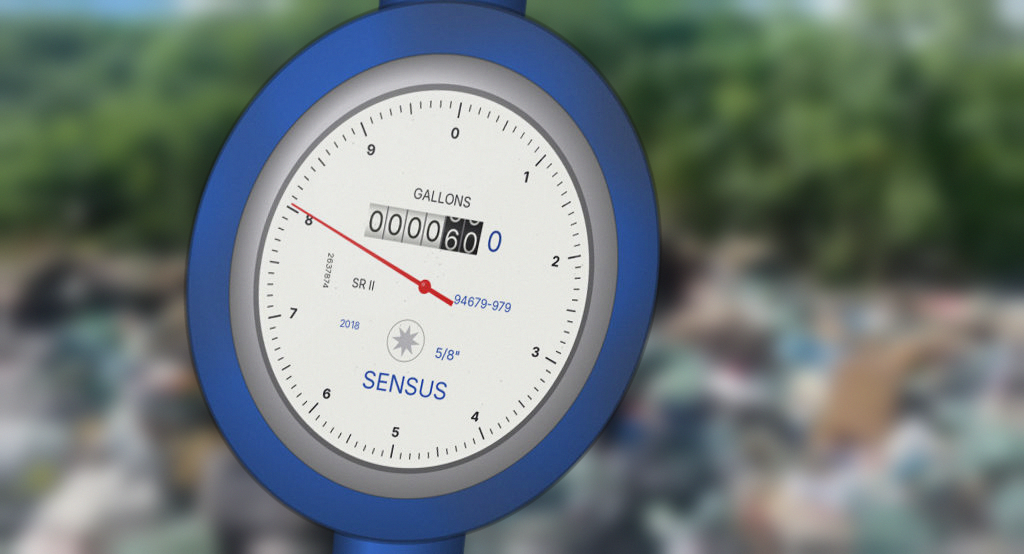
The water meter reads 598.0 gal
